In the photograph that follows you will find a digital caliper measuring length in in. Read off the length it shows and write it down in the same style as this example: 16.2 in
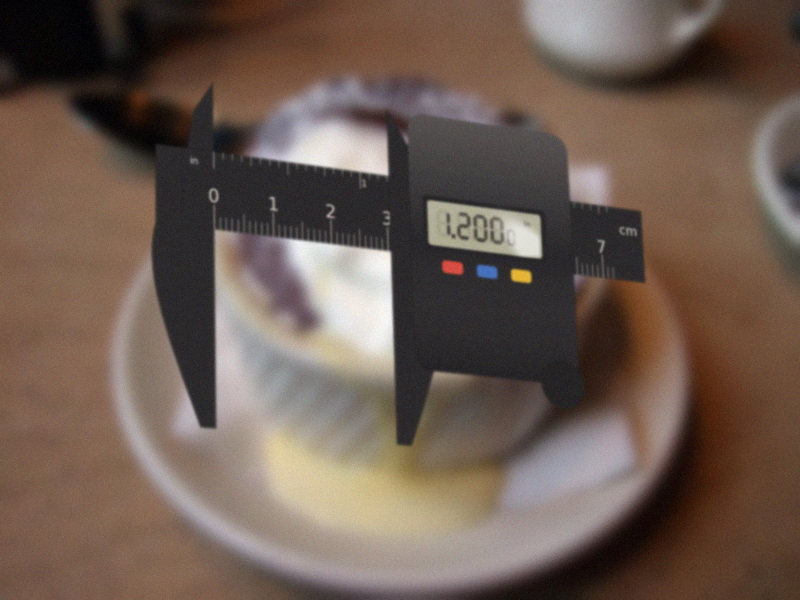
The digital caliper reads 1.2000 in
